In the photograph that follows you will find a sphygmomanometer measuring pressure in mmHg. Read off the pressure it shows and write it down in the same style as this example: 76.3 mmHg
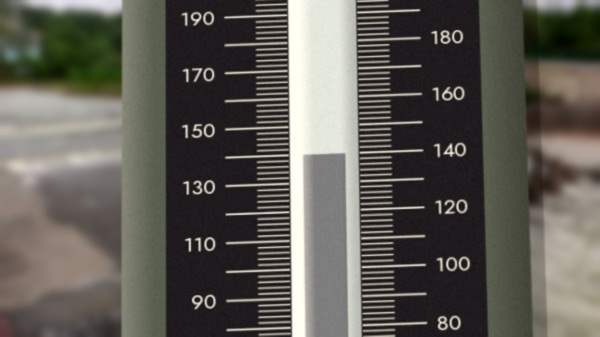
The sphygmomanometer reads 140 mmHg
